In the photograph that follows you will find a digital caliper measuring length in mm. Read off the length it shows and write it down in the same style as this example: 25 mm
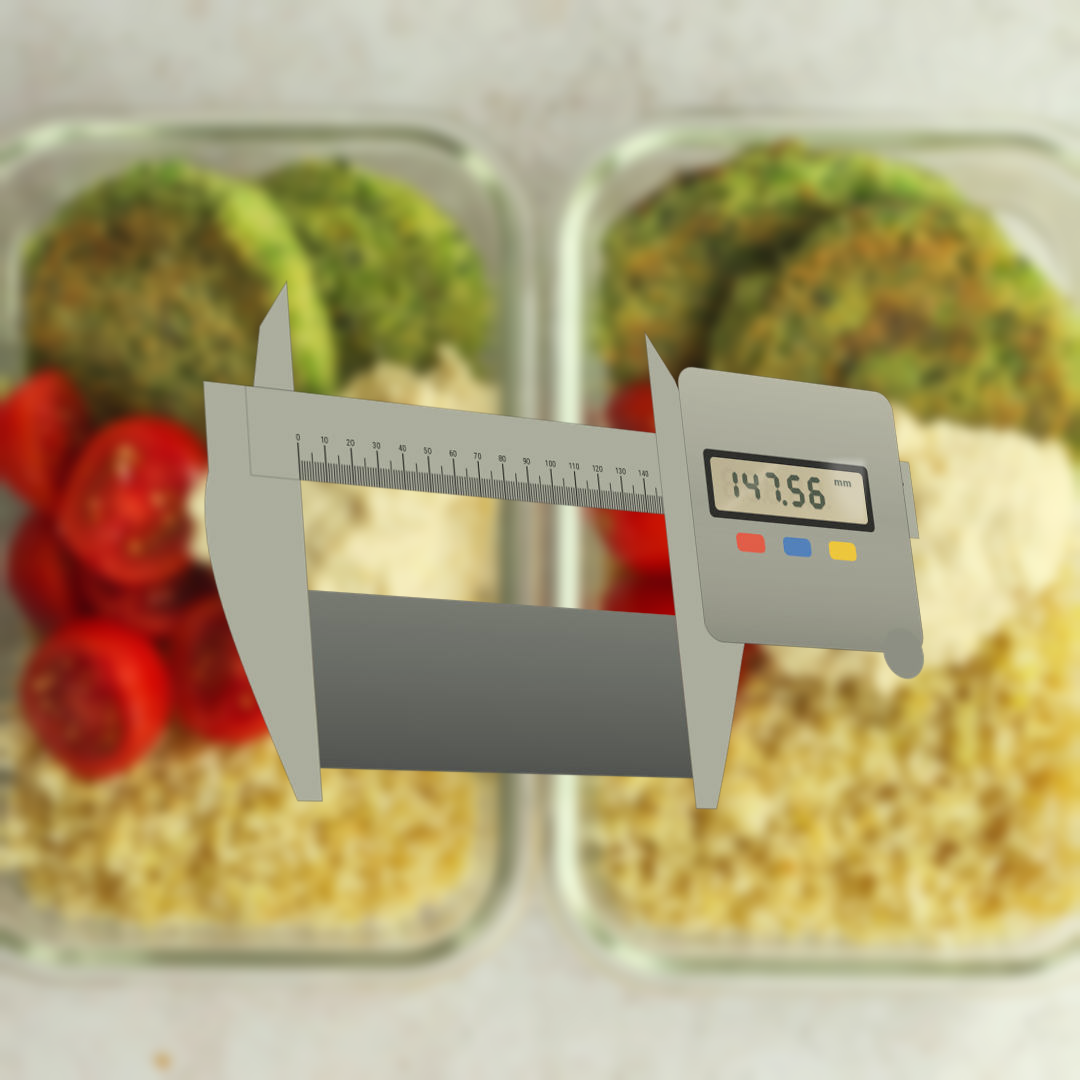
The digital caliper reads 147.56 mm
